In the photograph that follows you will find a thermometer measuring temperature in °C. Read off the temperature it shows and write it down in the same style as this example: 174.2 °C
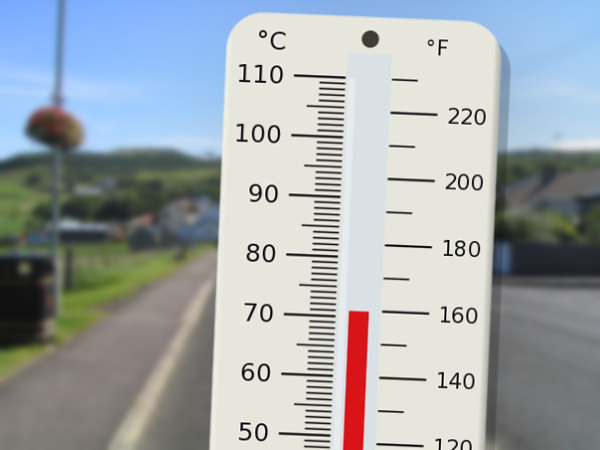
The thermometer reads 71 °C
